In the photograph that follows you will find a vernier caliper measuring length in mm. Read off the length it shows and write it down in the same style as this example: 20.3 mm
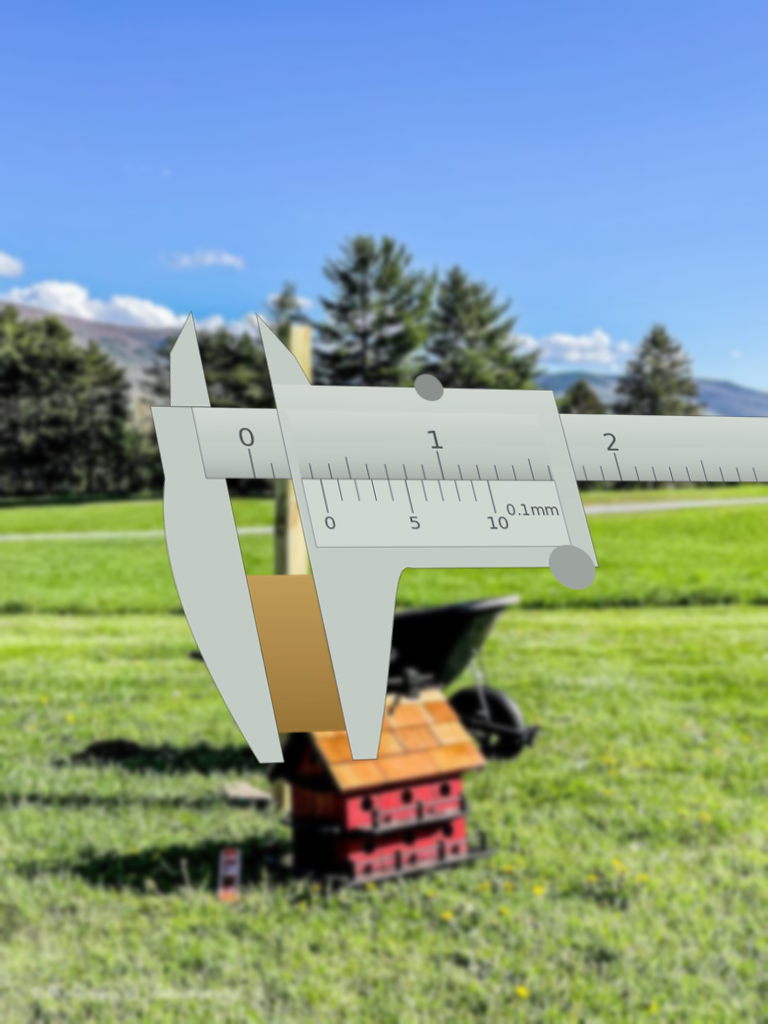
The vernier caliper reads 3.4 mm
